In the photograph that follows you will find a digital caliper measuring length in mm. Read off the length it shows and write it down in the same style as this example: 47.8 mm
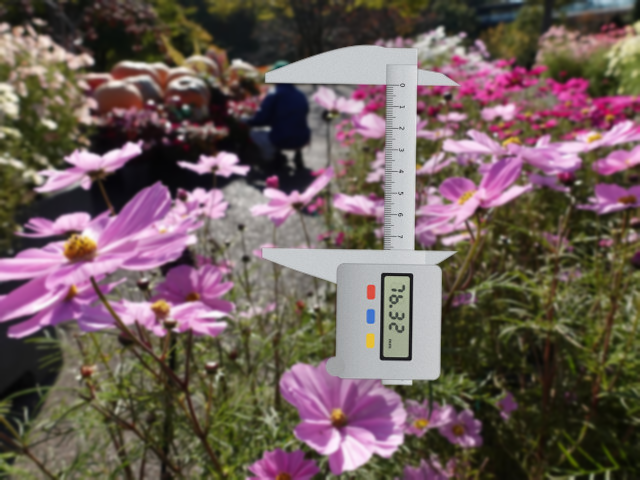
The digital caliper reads 76.32 mm
